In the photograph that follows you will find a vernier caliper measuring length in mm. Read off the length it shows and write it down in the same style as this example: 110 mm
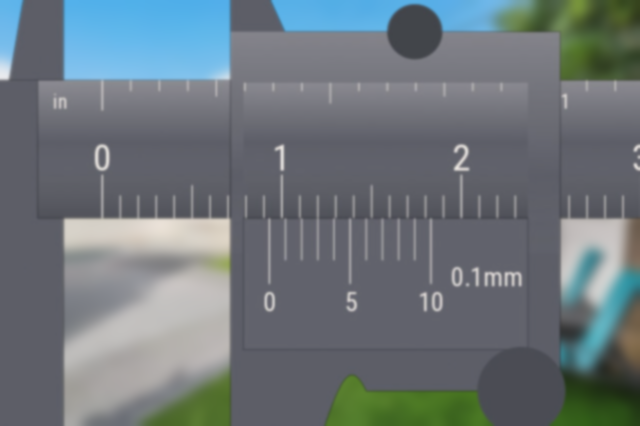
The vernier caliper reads 9.3 mm
